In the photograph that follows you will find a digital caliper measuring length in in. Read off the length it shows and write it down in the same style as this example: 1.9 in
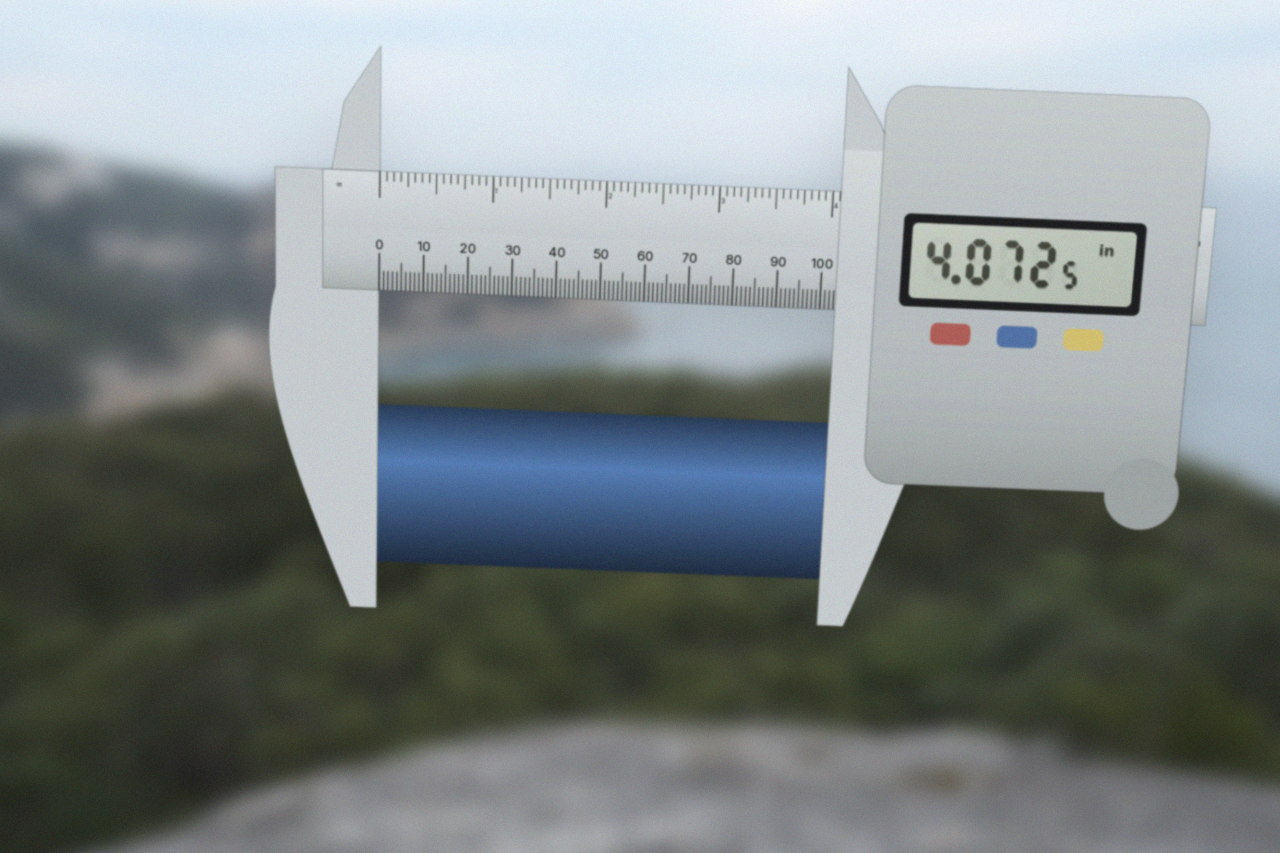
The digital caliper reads 4.0725 in
